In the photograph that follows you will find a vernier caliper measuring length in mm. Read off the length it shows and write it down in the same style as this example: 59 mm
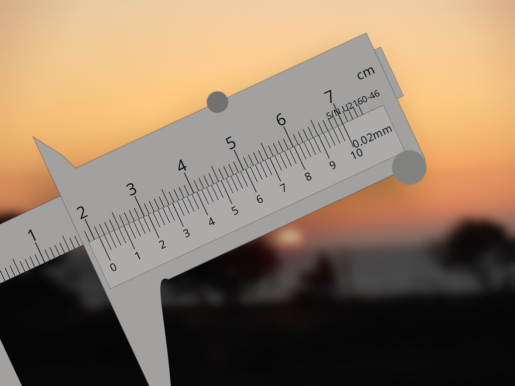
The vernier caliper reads 21.0 mm
